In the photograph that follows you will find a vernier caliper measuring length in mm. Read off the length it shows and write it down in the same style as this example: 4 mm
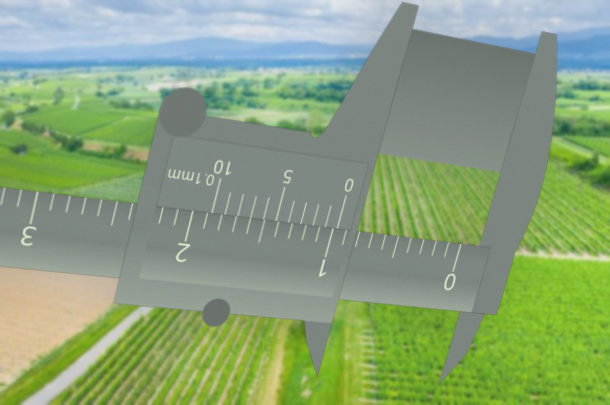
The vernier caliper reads 9.7 mm
